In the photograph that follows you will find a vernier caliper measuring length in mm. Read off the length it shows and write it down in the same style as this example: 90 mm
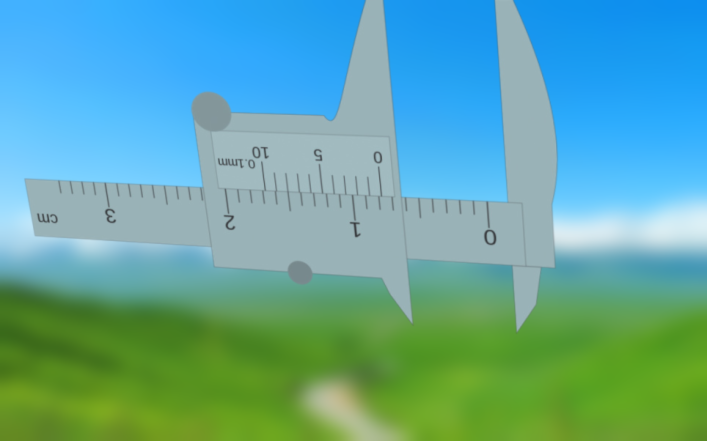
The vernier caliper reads 7.8 mm
